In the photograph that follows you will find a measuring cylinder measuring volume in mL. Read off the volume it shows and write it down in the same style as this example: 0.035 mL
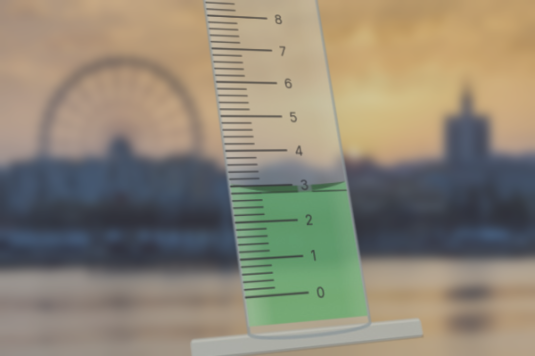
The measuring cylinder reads 2.8 mL
